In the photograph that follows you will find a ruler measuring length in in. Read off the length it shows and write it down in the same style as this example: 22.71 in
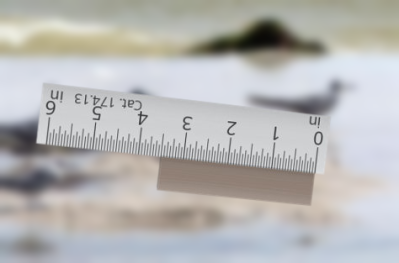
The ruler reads 3.5 in
